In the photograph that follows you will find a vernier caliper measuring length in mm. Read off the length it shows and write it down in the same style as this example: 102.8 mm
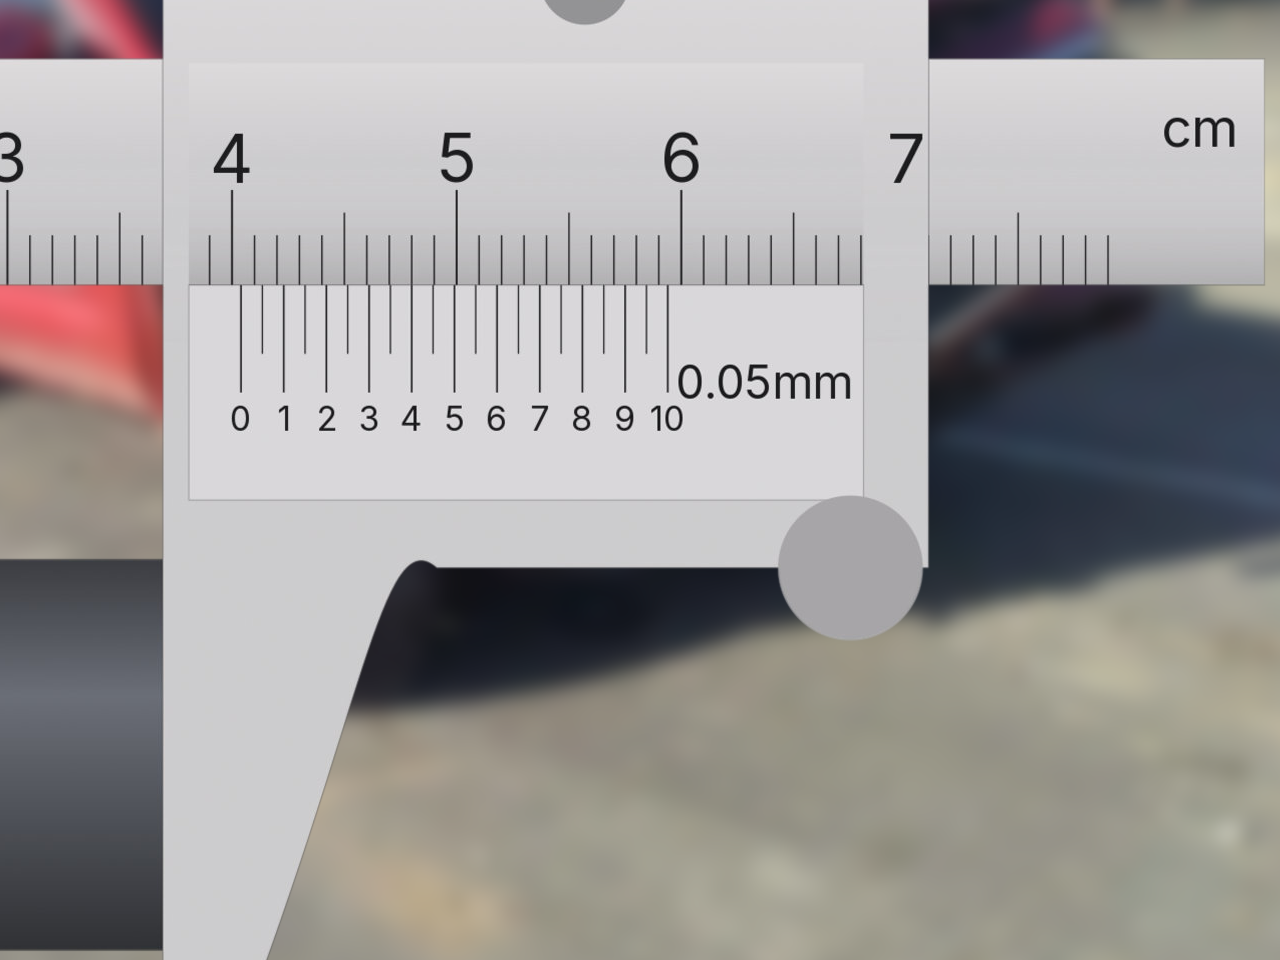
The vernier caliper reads 40.4 mm
